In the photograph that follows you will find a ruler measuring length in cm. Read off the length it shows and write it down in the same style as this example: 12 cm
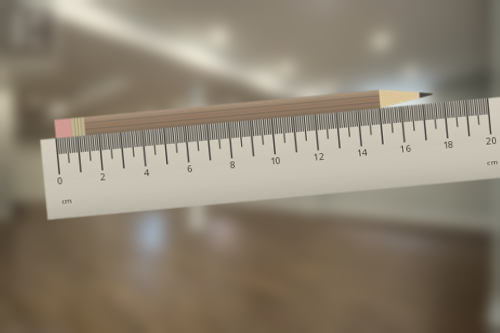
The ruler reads 17.5 cm
